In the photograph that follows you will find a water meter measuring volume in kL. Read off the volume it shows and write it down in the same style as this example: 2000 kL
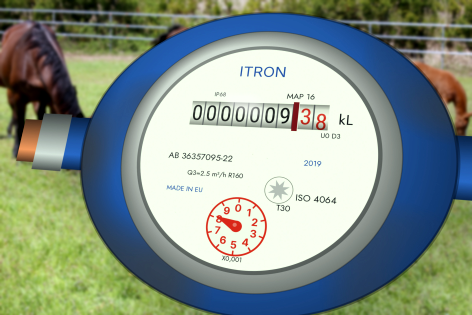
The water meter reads 9.378 kL
